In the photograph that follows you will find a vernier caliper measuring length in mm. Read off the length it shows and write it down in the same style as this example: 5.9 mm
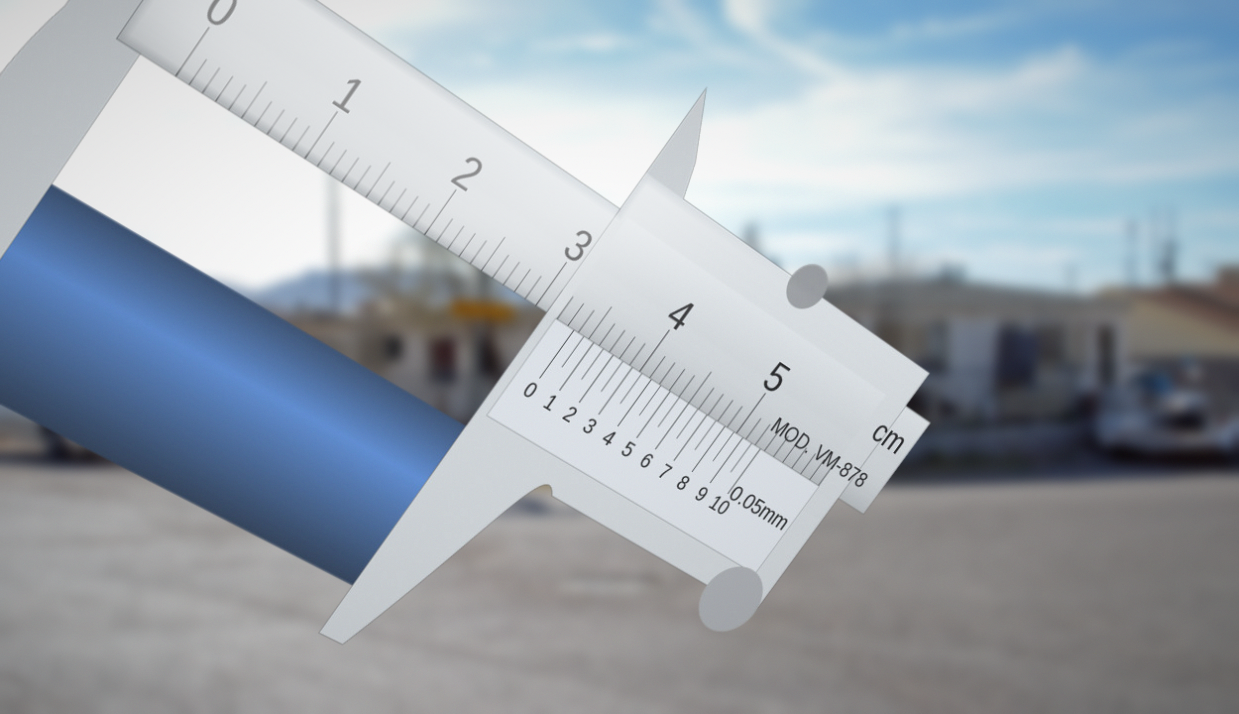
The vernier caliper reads 33.6 mm
